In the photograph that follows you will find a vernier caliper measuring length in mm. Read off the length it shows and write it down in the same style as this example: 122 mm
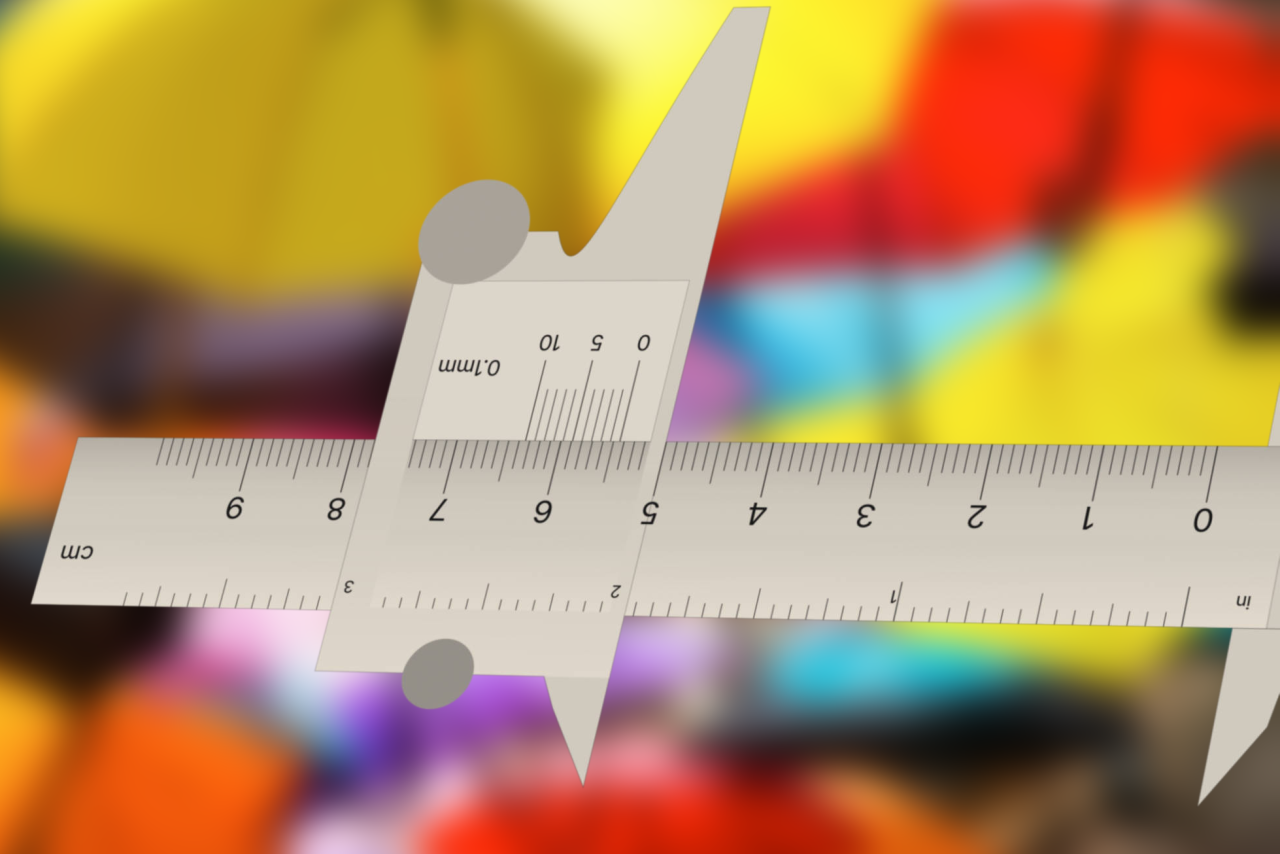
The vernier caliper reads 54.4 mm
